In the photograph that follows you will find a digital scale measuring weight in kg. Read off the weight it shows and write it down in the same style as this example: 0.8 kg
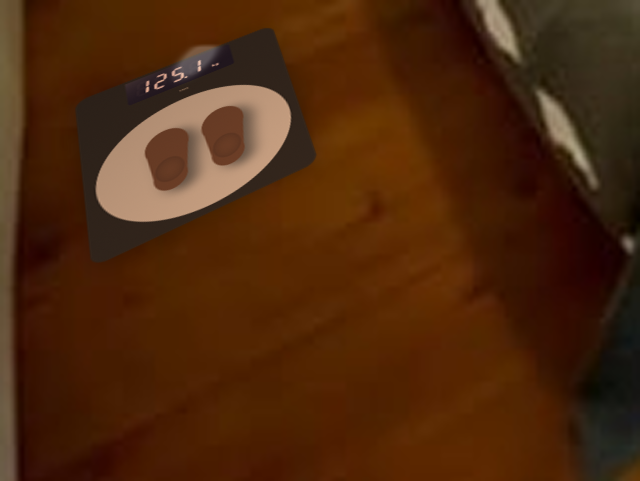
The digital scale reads 125.1 kg
